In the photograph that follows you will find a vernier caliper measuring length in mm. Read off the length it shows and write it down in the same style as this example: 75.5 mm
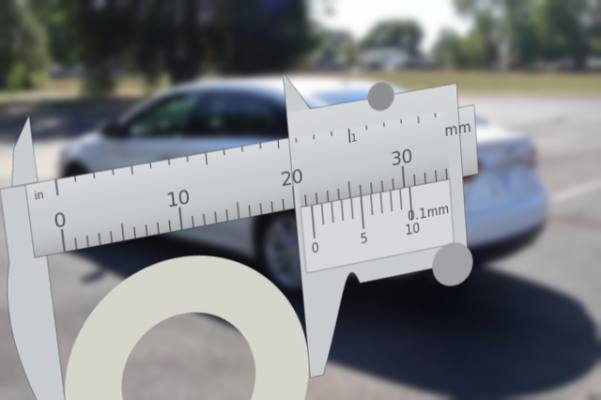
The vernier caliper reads 21.5 mm
